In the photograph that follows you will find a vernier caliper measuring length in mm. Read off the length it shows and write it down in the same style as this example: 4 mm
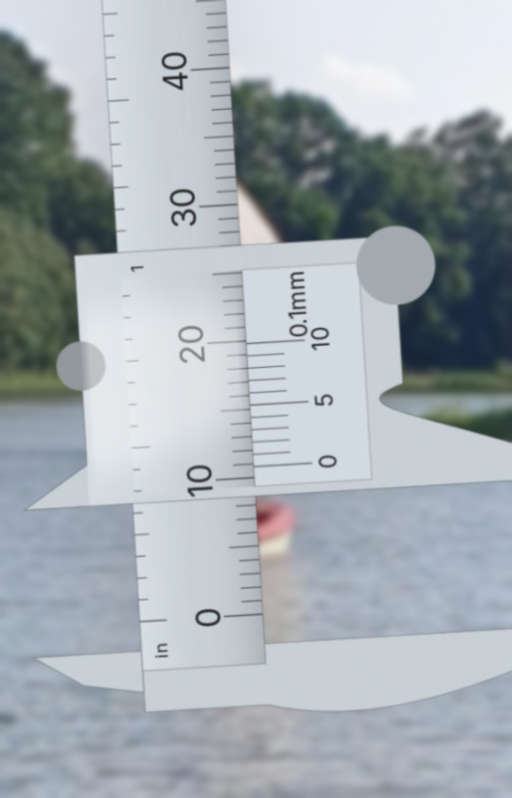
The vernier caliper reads 10.8 mm
